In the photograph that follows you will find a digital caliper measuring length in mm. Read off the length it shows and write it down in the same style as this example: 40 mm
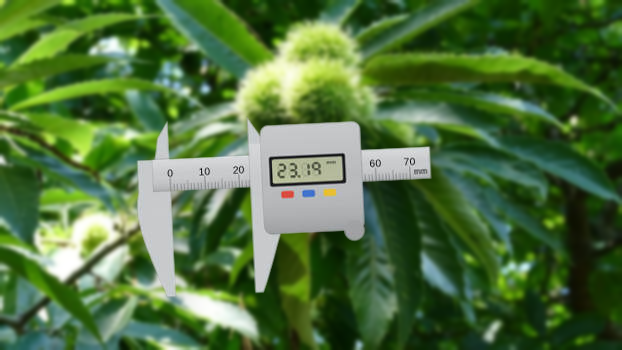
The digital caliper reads 23.19 mm
